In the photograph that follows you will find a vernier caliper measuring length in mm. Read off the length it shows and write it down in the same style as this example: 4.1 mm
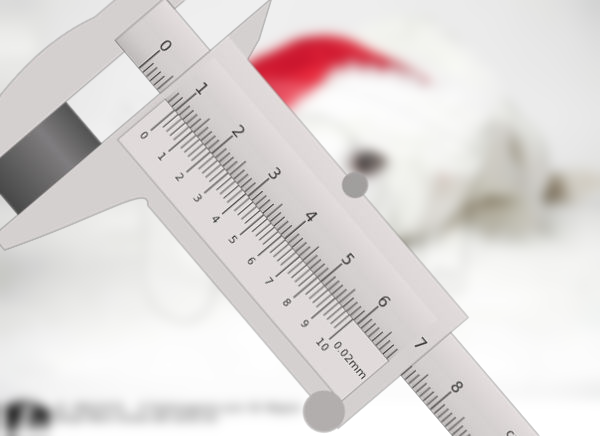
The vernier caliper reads 9.8 mm
